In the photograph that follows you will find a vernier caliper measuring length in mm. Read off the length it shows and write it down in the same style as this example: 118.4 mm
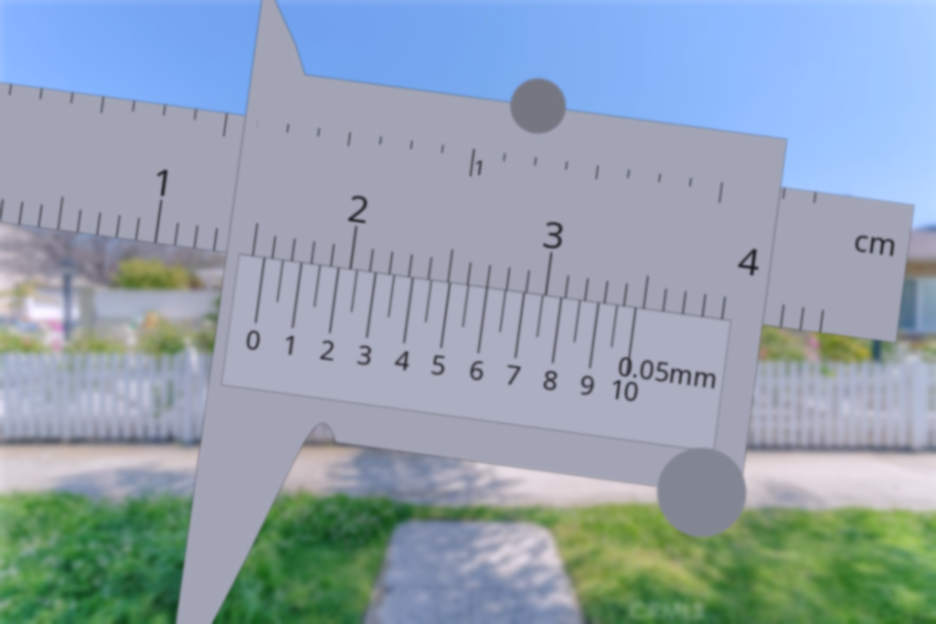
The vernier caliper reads 15.6 mm
